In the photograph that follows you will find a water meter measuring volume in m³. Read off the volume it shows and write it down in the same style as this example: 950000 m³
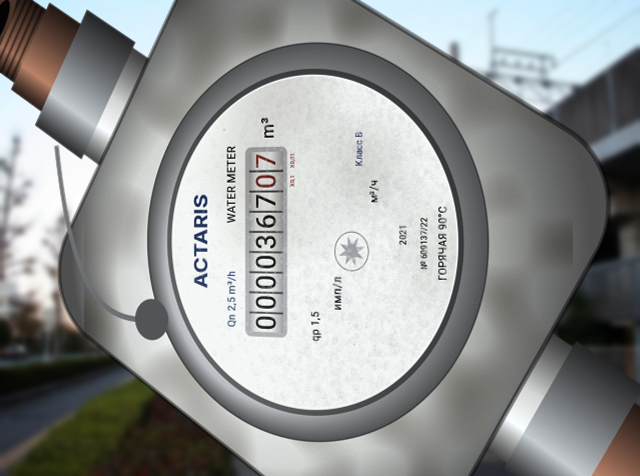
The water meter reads 367.07 m³
